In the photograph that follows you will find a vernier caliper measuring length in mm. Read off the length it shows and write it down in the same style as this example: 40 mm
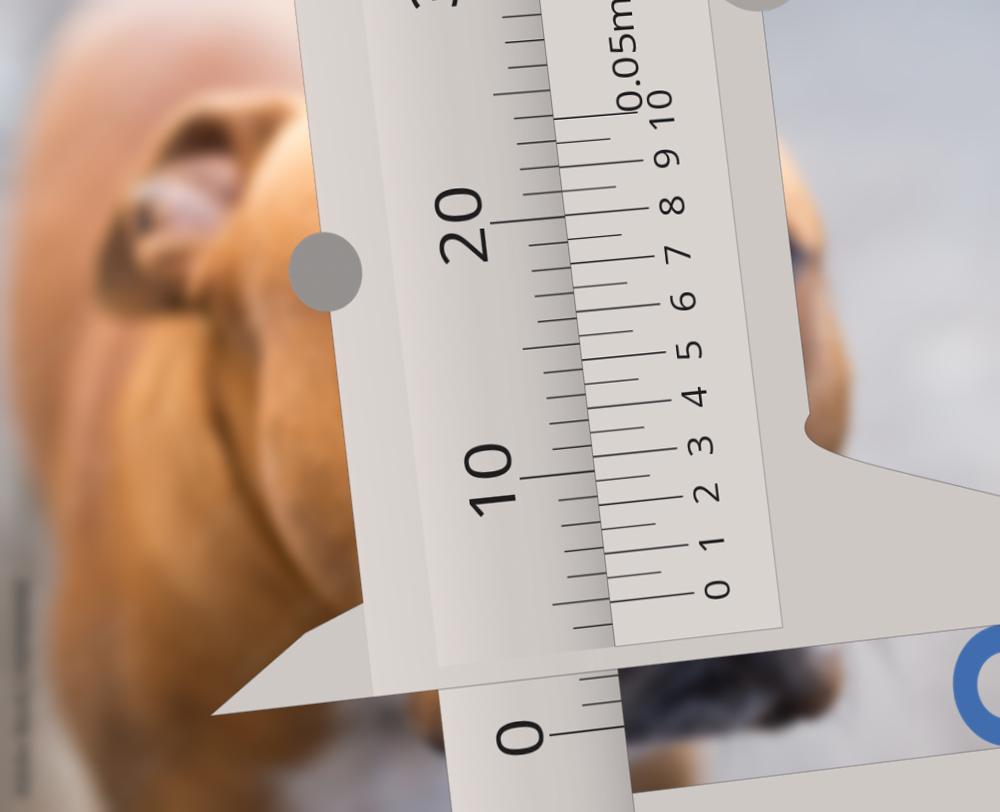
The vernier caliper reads 4.85 mm
